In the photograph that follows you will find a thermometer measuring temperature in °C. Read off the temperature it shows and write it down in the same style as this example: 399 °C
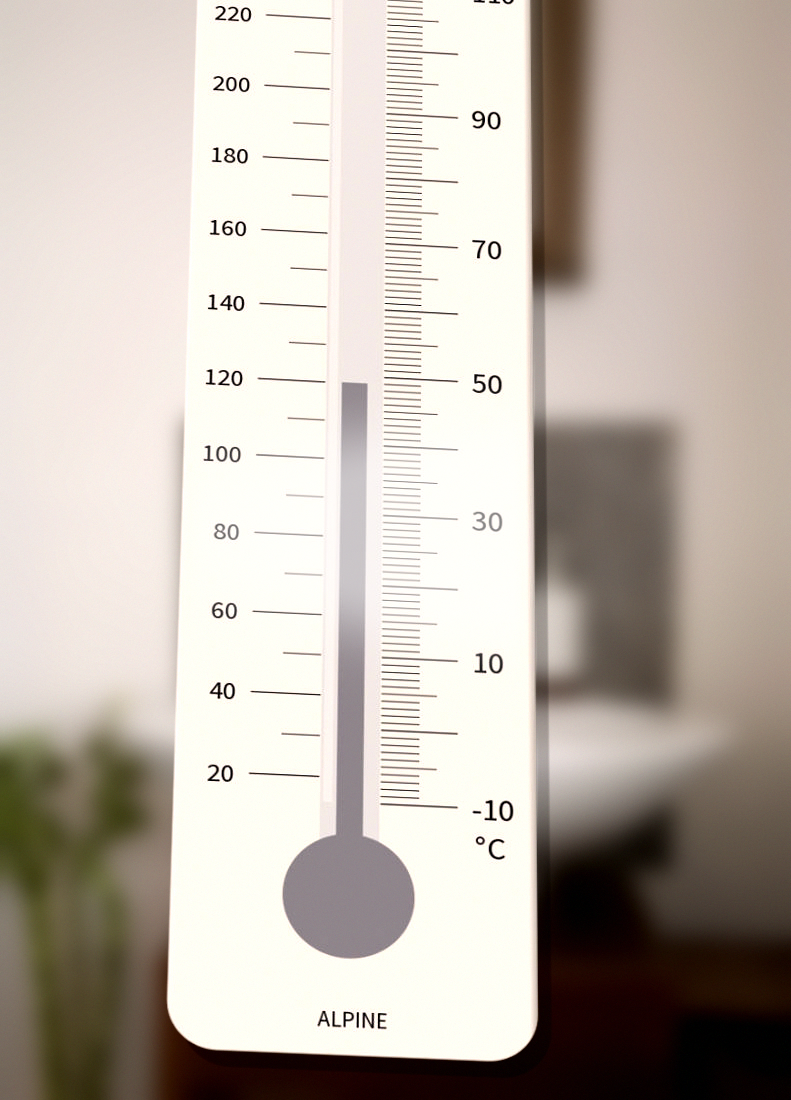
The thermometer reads 49 °C
